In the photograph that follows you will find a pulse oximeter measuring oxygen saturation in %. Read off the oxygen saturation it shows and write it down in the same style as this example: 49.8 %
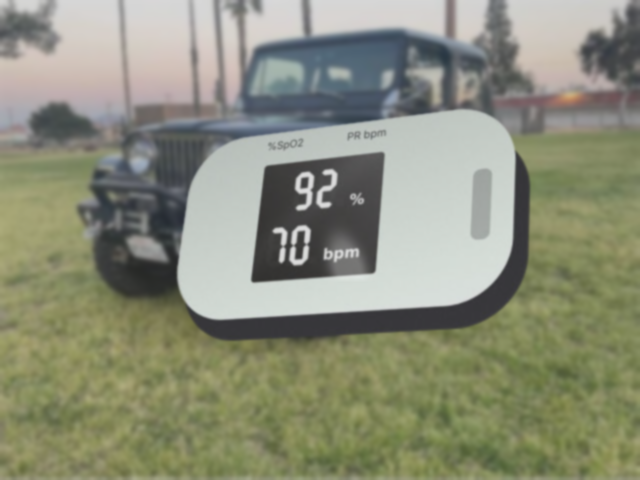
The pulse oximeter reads 92 %
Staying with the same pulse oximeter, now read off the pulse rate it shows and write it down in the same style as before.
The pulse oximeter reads 70 bpm
